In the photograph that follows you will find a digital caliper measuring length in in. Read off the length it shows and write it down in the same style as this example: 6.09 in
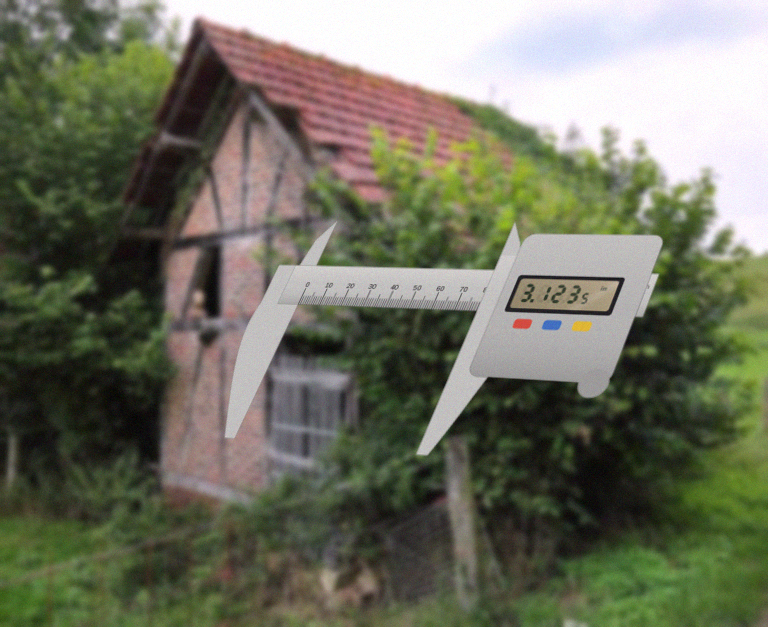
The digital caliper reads 3.1235 in
